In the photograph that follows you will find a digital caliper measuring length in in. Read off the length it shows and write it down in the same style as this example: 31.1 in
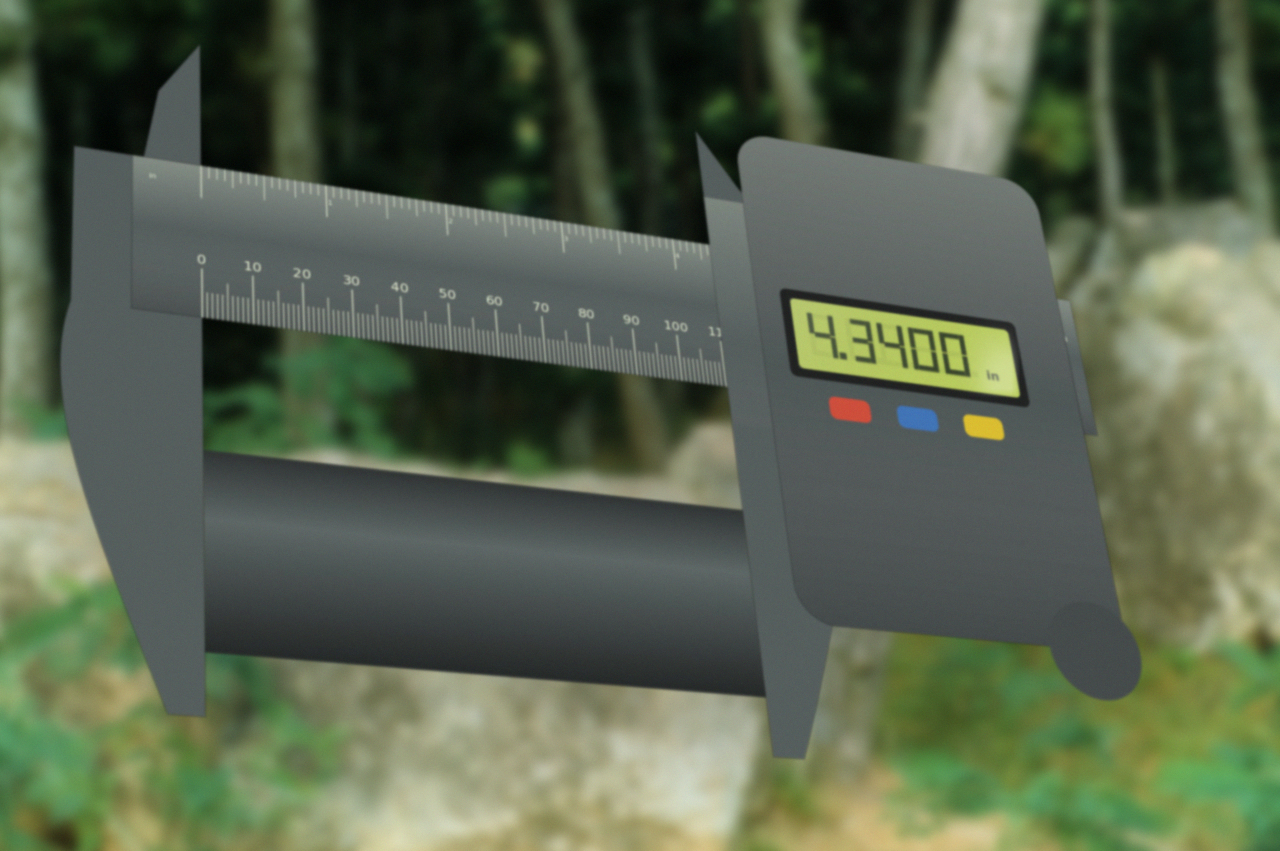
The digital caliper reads 4.3400 in
